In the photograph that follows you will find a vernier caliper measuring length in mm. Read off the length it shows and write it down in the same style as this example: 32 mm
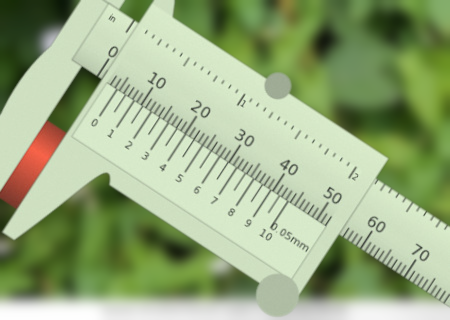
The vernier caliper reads 4.5 mm
